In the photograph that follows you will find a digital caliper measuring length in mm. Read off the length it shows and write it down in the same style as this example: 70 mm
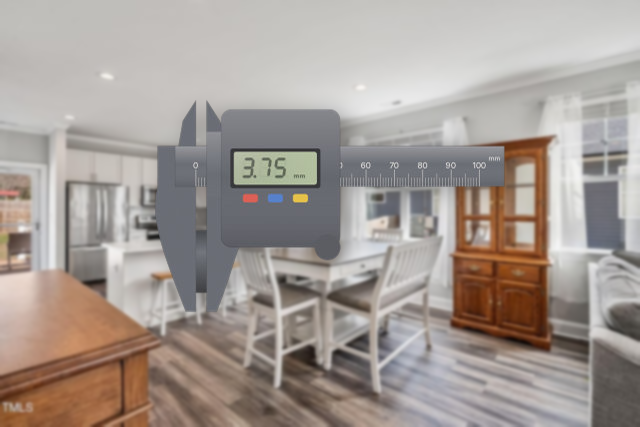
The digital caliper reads 3.75 mm
